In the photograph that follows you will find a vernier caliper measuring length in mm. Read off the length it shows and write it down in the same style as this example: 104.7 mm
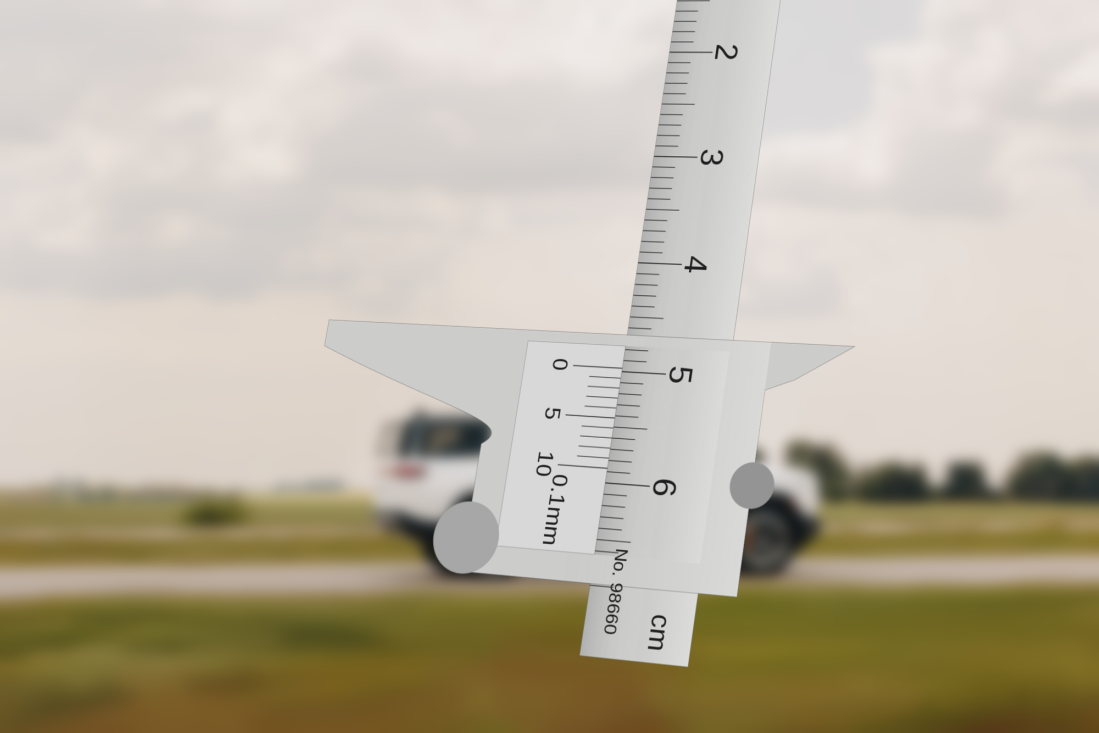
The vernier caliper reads 49.7 mm
